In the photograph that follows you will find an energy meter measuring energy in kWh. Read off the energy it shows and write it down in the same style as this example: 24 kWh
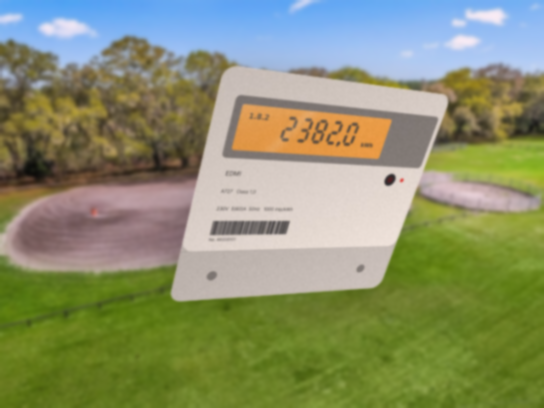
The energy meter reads 2382.0 kWh
